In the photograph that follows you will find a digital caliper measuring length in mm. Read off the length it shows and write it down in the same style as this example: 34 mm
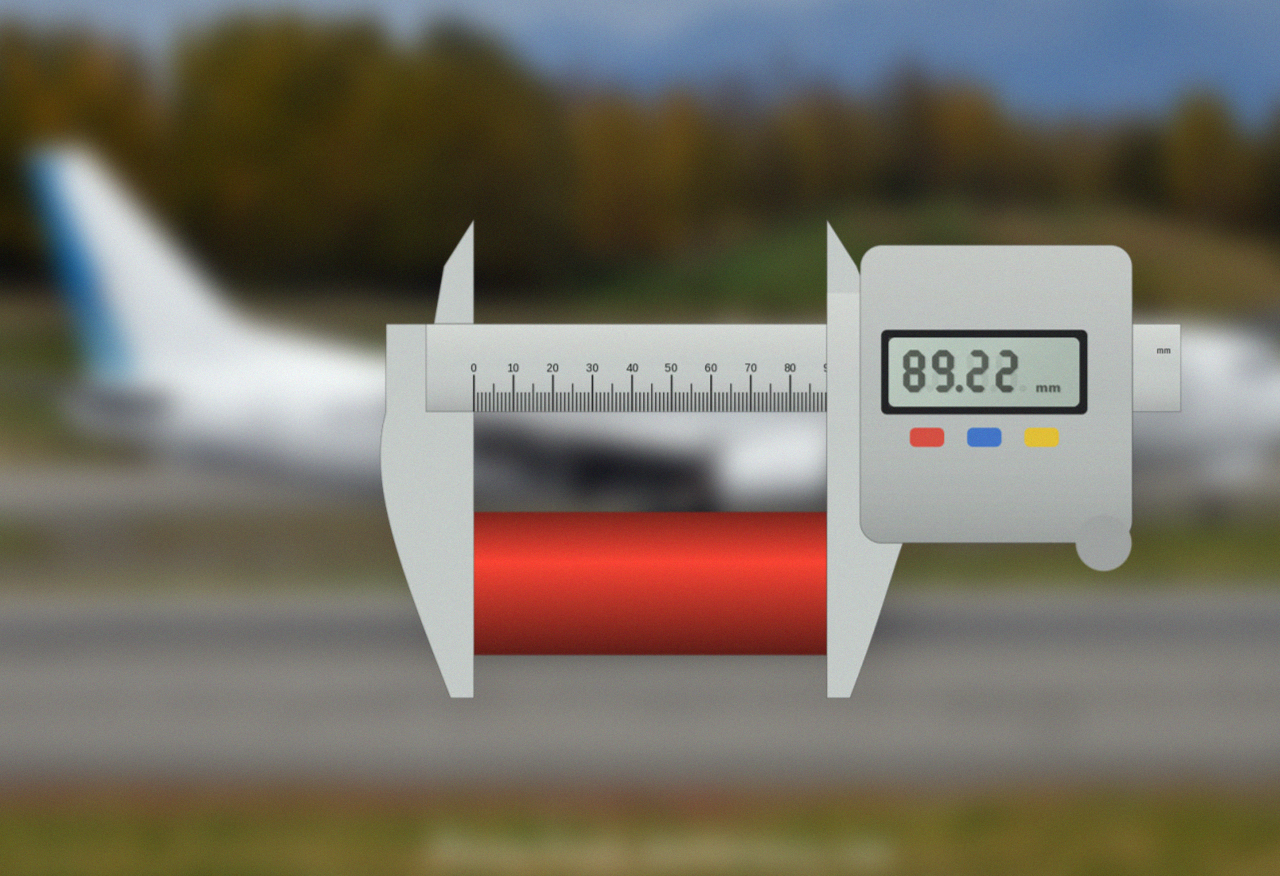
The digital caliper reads 89.22 mm
